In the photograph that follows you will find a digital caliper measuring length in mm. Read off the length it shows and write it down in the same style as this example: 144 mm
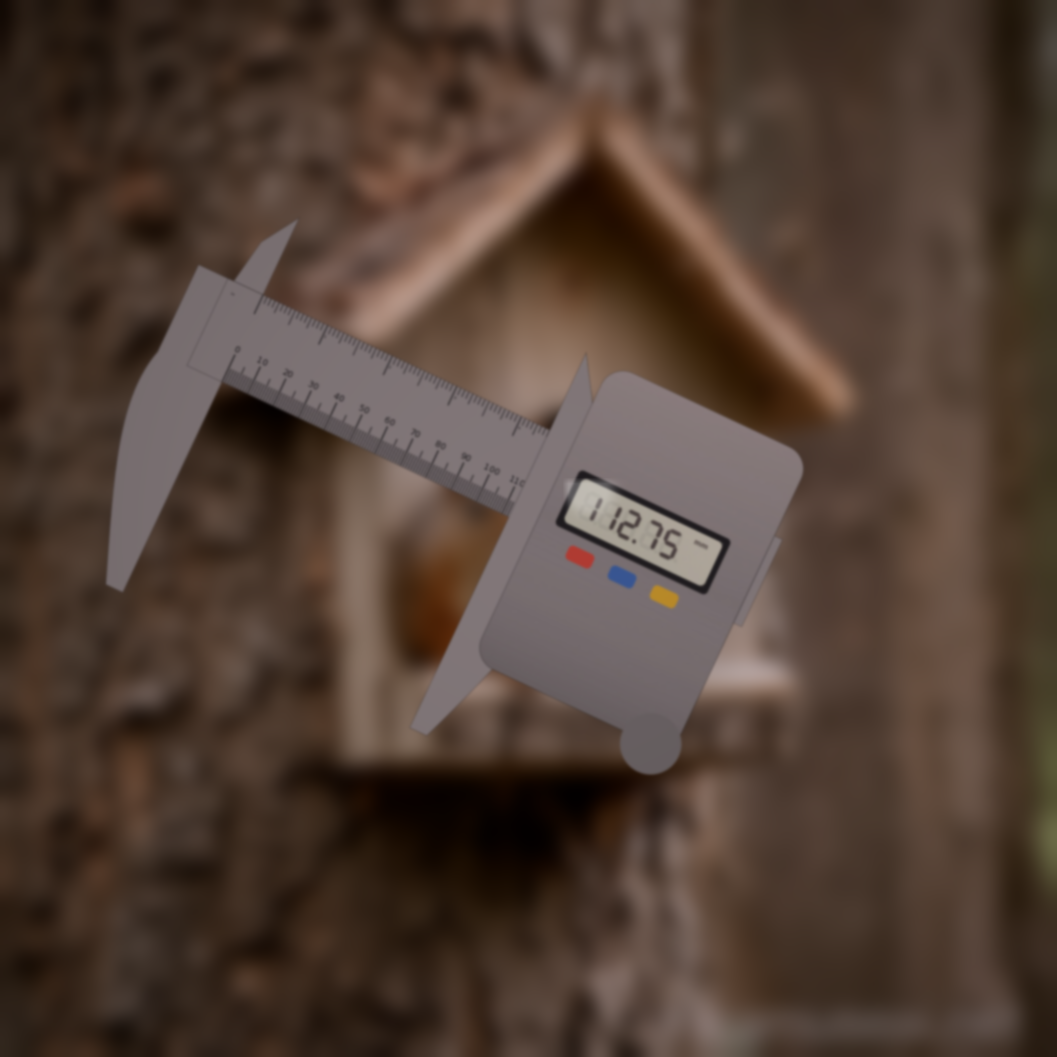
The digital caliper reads 112.75 mm
